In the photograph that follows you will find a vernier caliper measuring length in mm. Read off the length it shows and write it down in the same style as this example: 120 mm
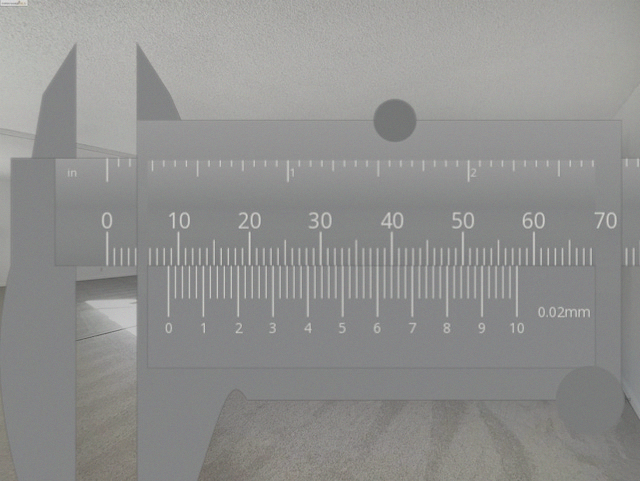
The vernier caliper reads 8.6 mm
